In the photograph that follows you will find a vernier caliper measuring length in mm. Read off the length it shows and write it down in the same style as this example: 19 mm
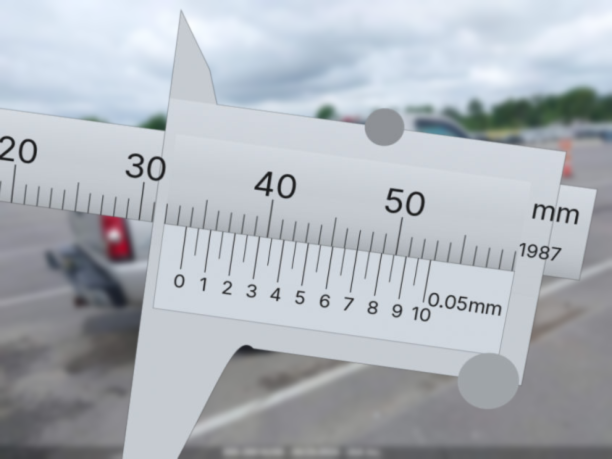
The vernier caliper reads 33.7 mm
